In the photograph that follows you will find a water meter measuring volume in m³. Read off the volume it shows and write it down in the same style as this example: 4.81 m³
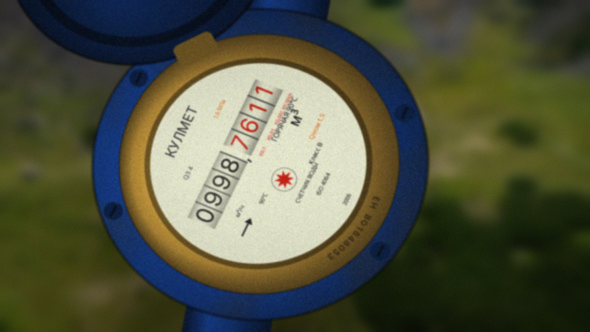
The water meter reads 998.7611 m³
